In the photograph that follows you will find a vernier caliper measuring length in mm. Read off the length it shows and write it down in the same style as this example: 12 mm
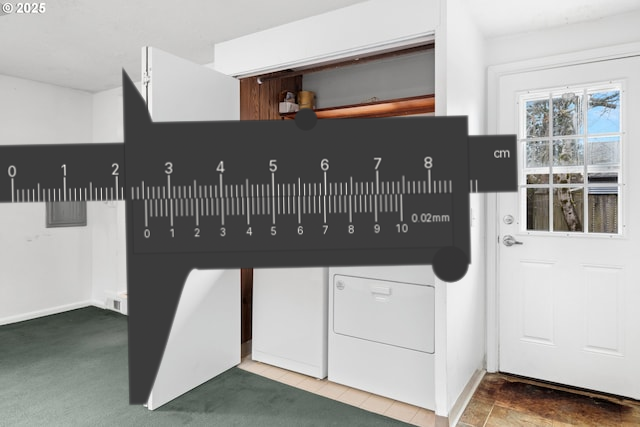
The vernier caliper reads 25.5 mm
